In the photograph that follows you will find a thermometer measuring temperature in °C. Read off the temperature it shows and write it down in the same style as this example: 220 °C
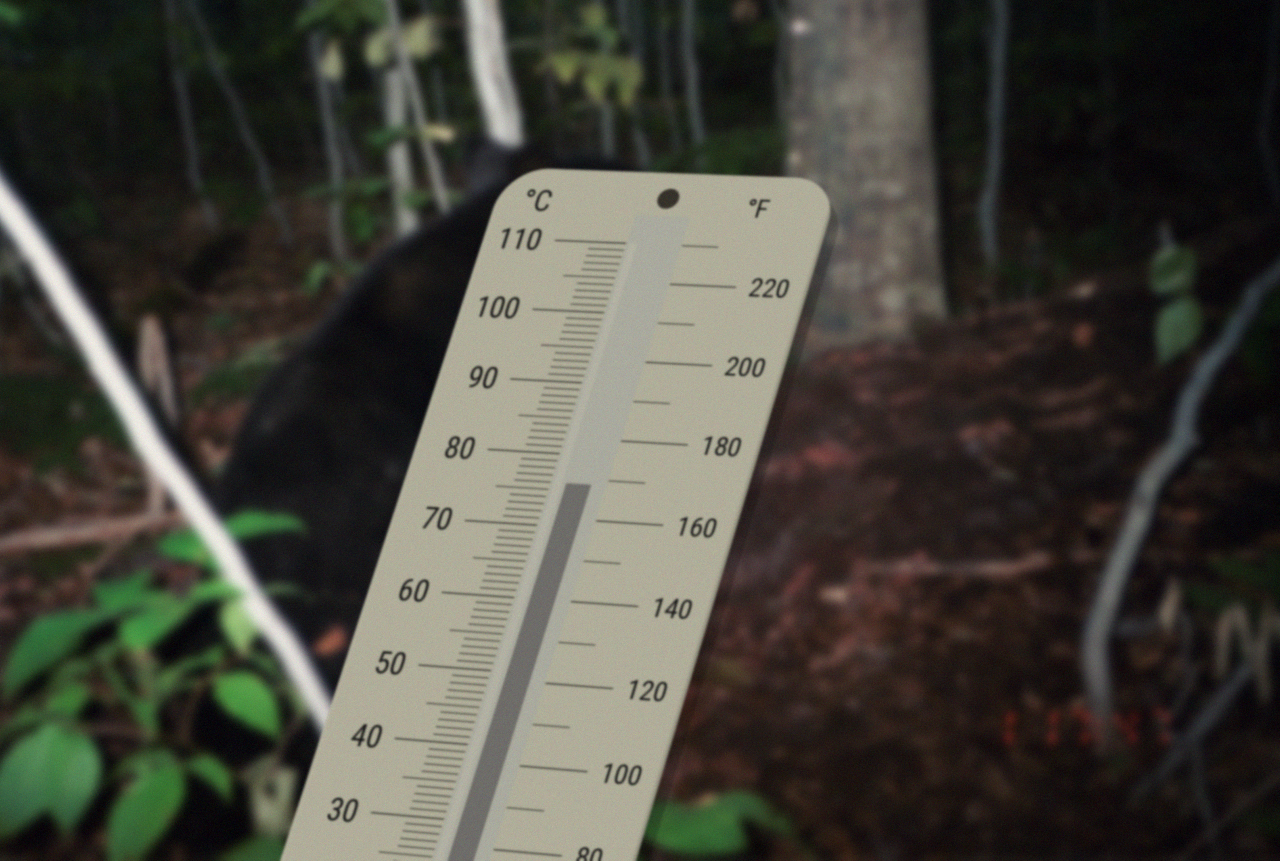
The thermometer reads 76 °C
